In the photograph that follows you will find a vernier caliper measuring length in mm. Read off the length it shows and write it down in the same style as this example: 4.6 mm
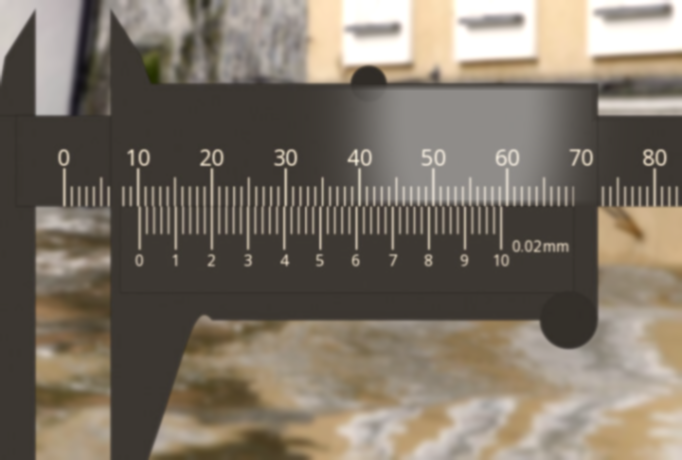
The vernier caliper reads 10.2 mm
